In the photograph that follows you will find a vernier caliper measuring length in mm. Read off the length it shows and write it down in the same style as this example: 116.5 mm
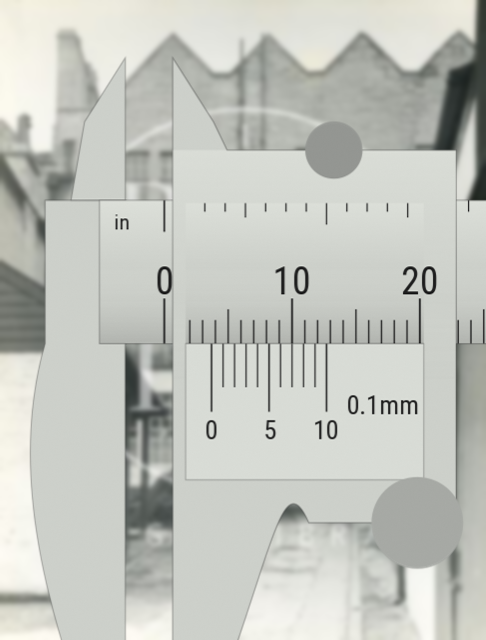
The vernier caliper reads 3.7 mm
